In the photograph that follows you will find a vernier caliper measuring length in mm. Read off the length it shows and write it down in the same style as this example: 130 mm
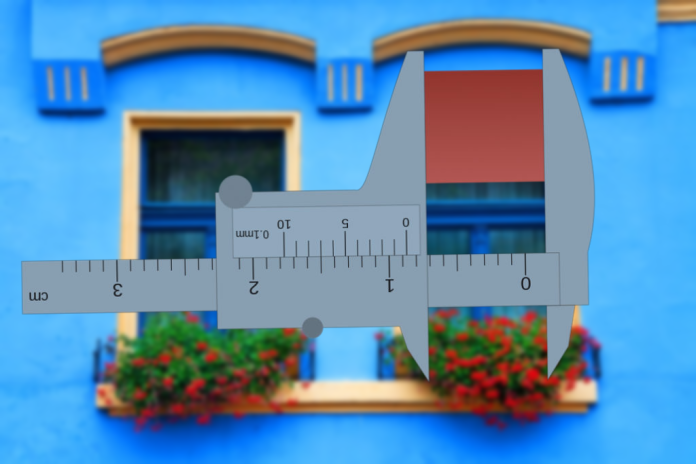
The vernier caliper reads 8.7 mm
